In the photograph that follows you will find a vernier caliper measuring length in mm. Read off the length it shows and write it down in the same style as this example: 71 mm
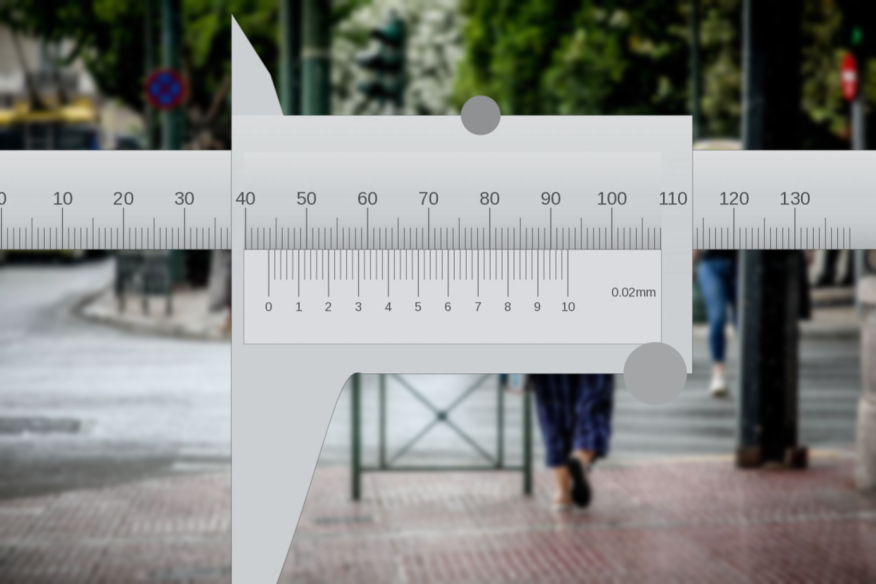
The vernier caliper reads 43.8 mm
